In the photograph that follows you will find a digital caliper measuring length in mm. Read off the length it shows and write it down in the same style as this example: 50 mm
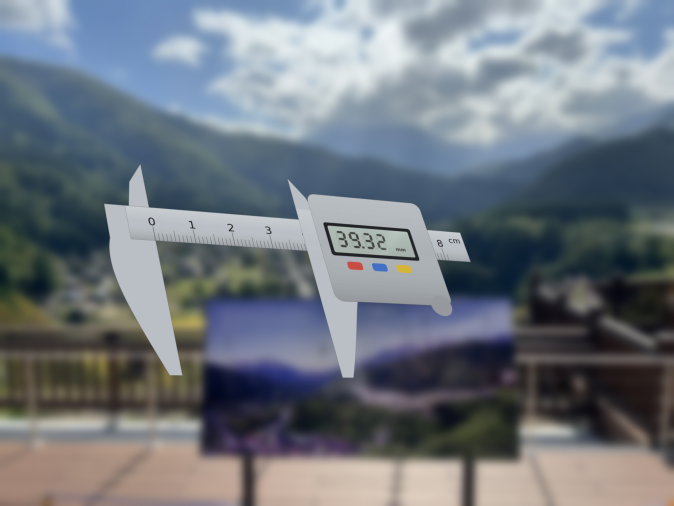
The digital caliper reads 39.32 mm
